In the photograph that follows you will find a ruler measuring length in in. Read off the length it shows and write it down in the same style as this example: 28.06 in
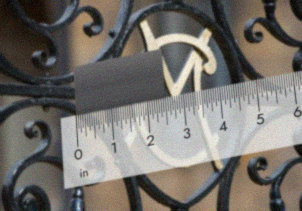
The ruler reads 2.5 in
